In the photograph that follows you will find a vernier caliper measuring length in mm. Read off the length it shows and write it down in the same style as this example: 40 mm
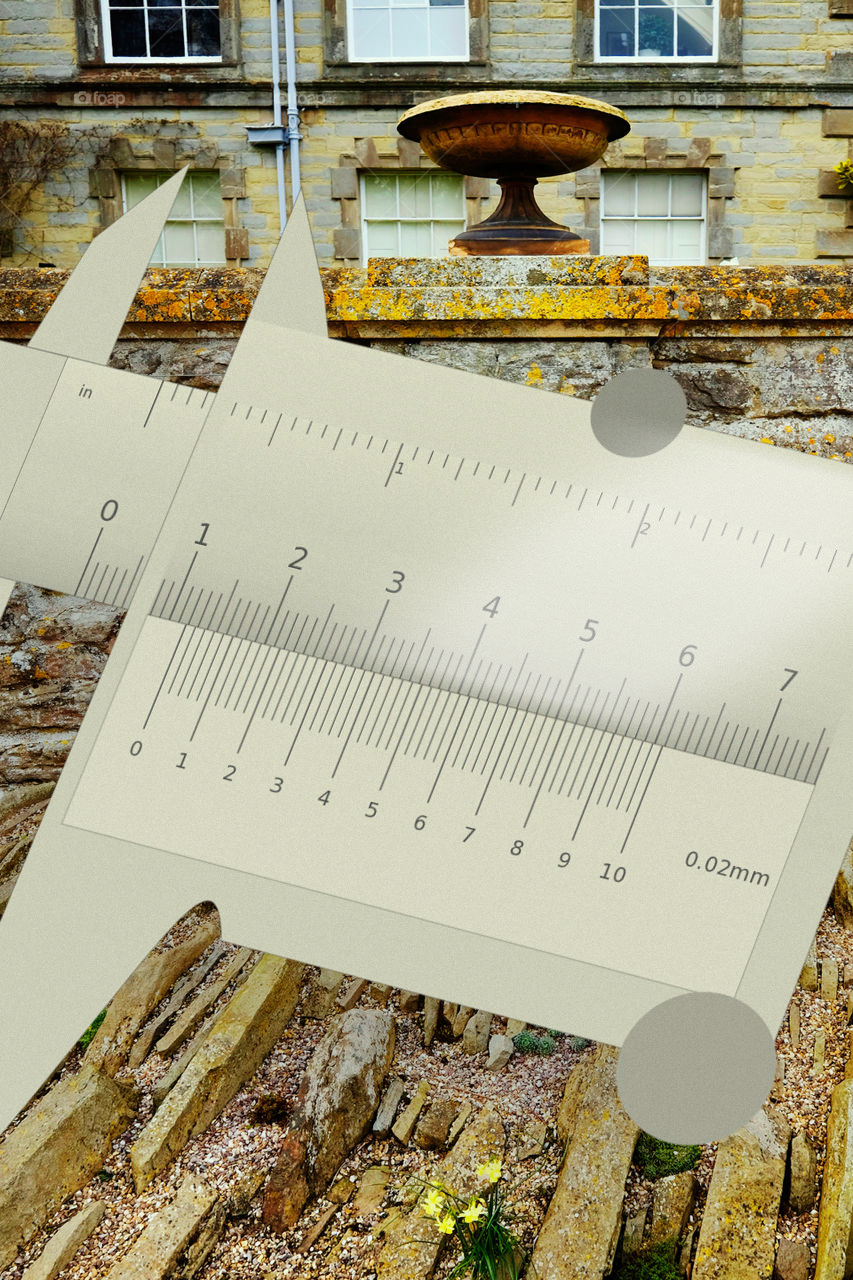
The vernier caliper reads 11.8 mm
